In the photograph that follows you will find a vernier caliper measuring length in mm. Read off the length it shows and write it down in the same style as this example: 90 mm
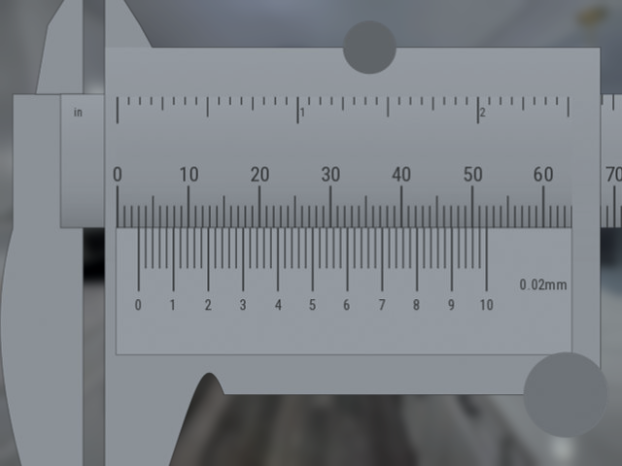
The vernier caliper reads 3.0 mm
